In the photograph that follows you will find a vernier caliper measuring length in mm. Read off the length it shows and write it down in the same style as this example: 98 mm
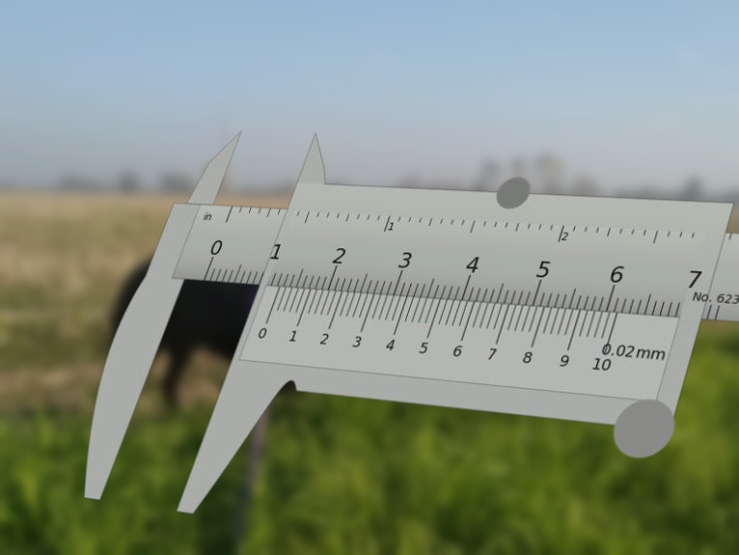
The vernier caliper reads 12.4 mm
